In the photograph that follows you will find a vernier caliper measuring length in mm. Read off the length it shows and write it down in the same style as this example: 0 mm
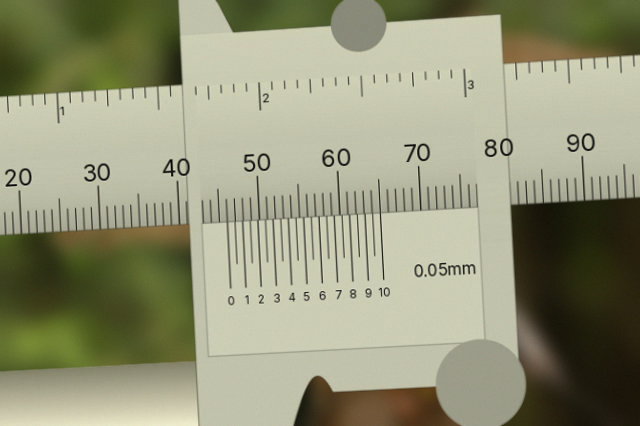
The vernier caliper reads 46.0 mm
